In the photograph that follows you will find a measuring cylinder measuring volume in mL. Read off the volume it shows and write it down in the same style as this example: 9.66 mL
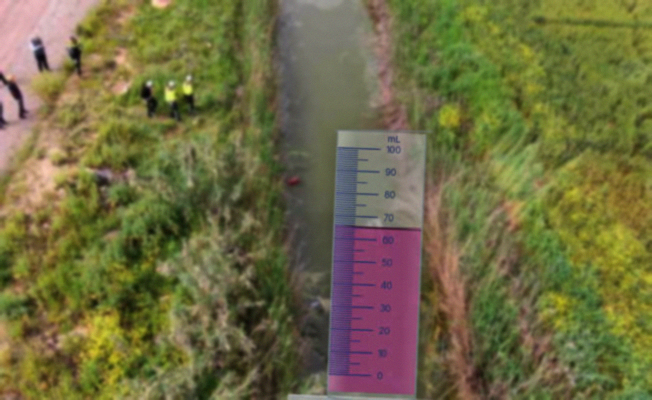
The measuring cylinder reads 65 mL
